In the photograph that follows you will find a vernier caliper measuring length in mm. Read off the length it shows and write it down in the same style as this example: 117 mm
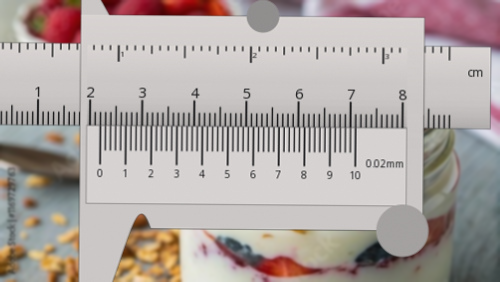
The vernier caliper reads 22.0 mm
